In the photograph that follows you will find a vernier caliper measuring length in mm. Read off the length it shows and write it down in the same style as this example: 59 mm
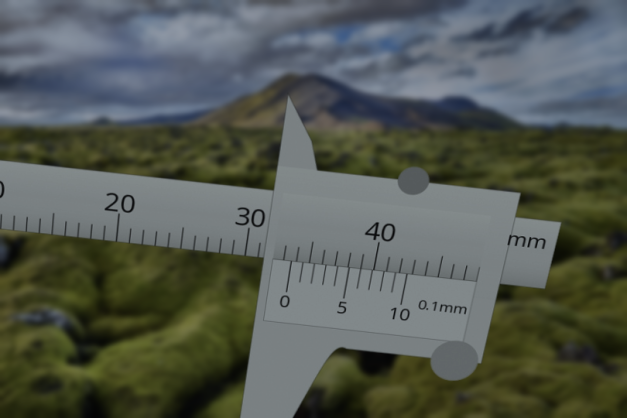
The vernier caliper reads 33.6 mm
